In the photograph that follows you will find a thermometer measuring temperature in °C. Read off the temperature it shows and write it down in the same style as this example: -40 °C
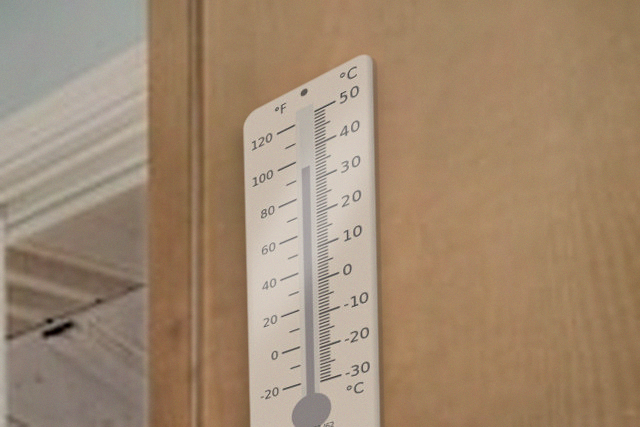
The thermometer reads 35 °C
